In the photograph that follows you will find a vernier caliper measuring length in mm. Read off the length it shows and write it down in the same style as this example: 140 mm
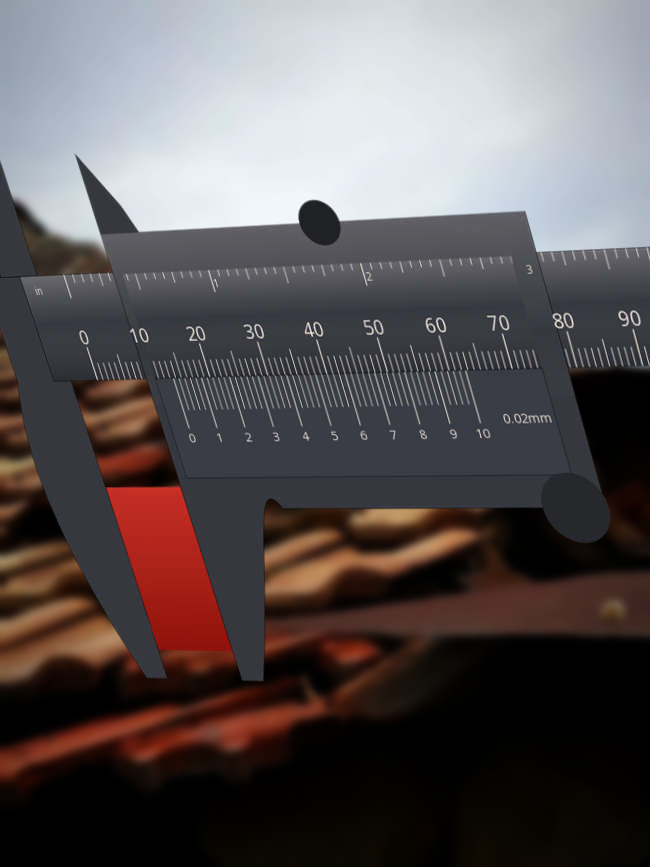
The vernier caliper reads 13.6 mm
